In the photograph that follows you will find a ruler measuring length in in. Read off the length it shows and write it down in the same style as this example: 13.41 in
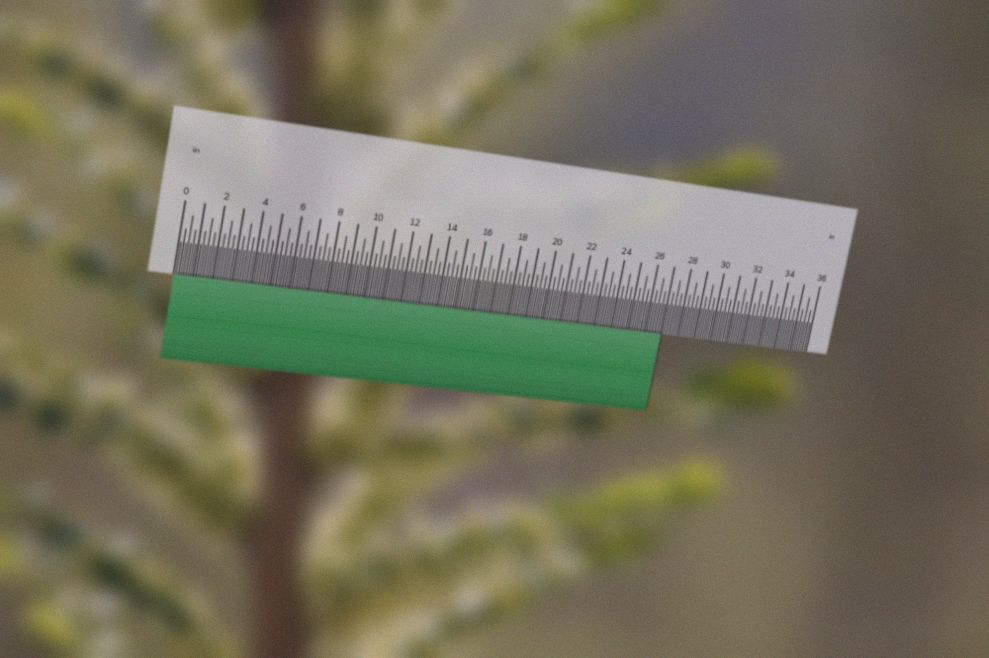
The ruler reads 27 in
